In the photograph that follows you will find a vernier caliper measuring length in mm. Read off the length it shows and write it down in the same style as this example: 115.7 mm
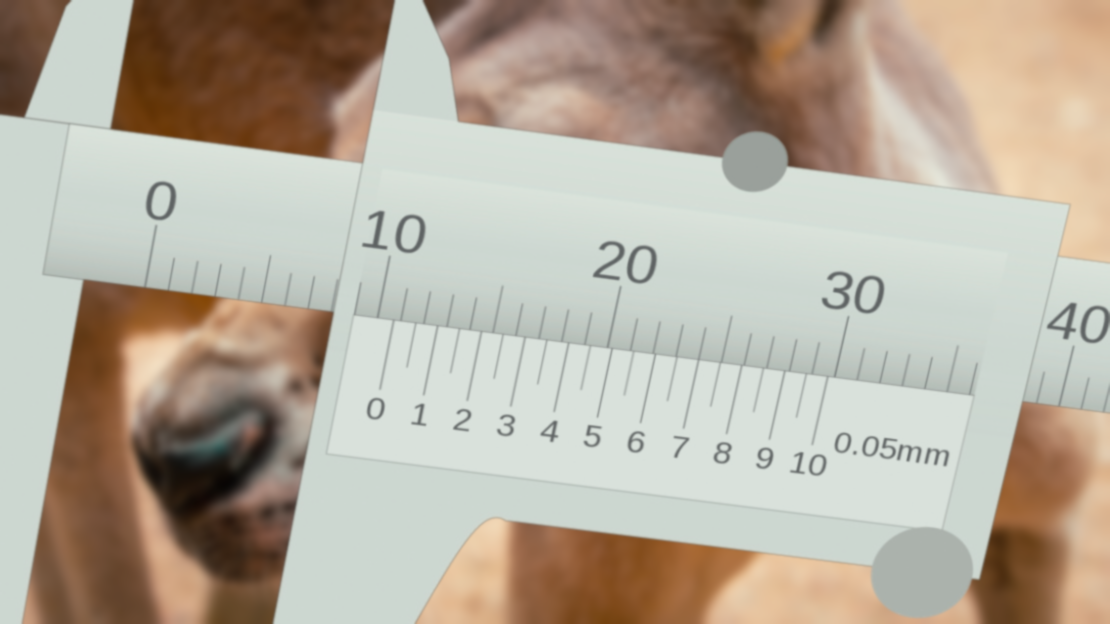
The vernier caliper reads 10.7 mm
